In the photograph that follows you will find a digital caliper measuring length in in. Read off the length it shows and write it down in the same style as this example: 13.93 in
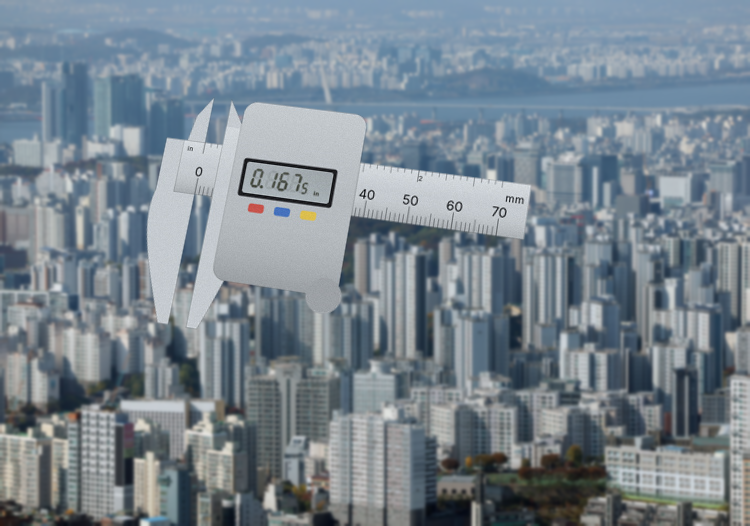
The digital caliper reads 0.1675 in
